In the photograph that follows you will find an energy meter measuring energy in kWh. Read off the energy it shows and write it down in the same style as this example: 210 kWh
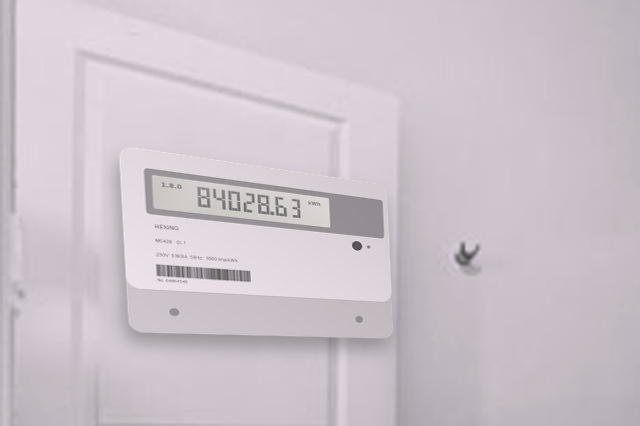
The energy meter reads 84028.63 kWh
